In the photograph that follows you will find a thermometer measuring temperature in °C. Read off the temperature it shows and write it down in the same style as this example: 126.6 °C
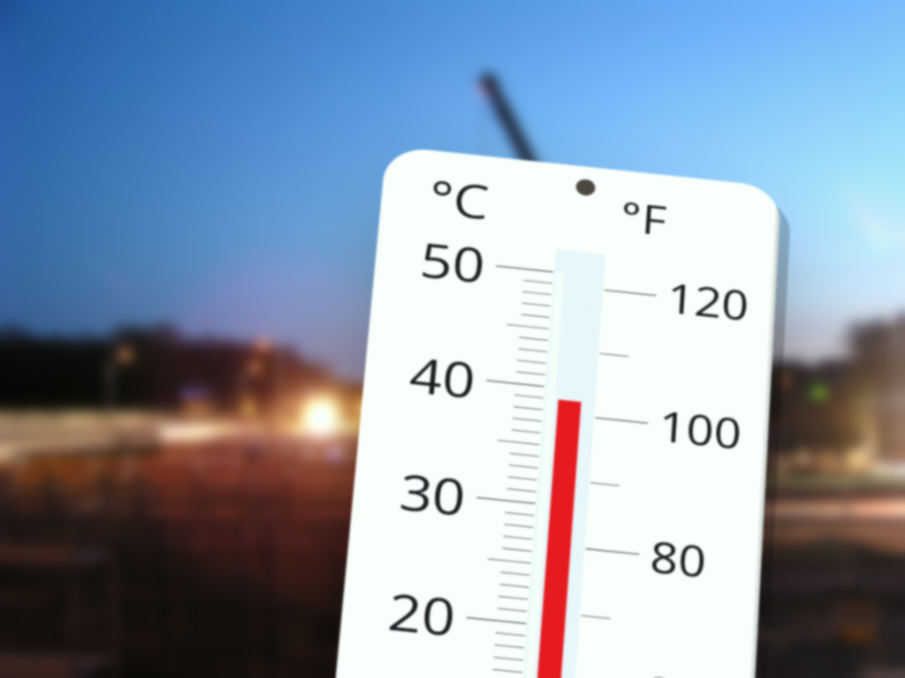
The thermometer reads 39 °C
